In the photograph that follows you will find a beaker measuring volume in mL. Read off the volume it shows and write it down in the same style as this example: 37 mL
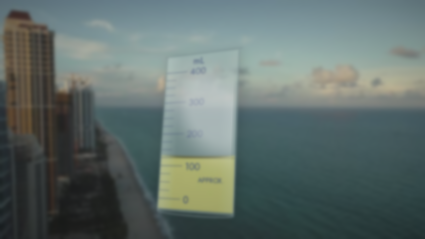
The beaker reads 125 mL
